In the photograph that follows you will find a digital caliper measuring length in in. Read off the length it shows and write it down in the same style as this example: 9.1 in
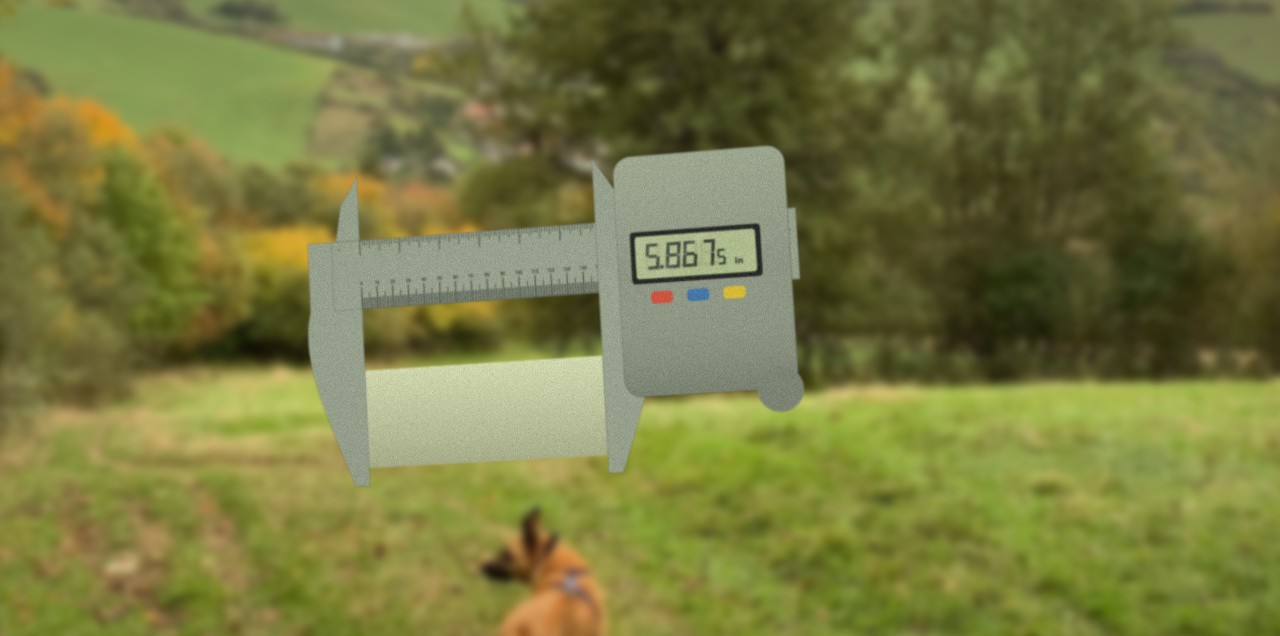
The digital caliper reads 5.8675 in
